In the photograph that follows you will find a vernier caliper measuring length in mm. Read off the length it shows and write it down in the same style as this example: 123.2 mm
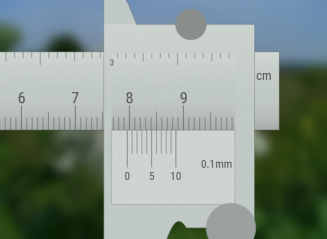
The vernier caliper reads 79.6 mm
